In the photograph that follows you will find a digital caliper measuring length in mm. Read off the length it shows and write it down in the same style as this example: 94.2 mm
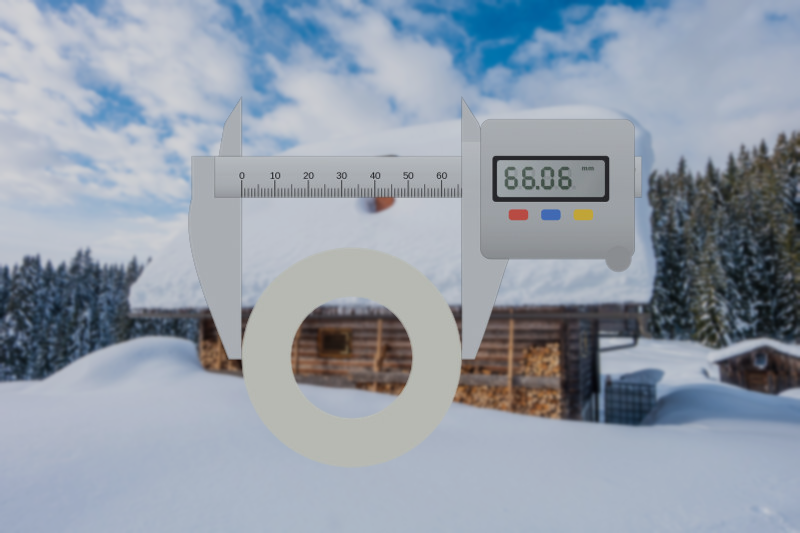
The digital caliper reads 66.06 mm
